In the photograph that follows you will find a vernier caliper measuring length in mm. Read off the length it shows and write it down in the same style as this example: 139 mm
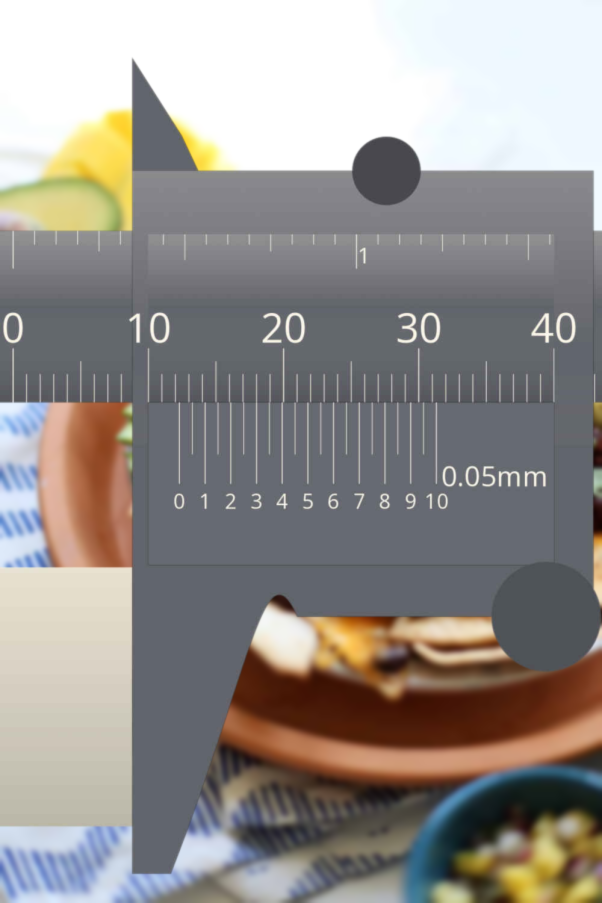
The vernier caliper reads 12.3 mm
